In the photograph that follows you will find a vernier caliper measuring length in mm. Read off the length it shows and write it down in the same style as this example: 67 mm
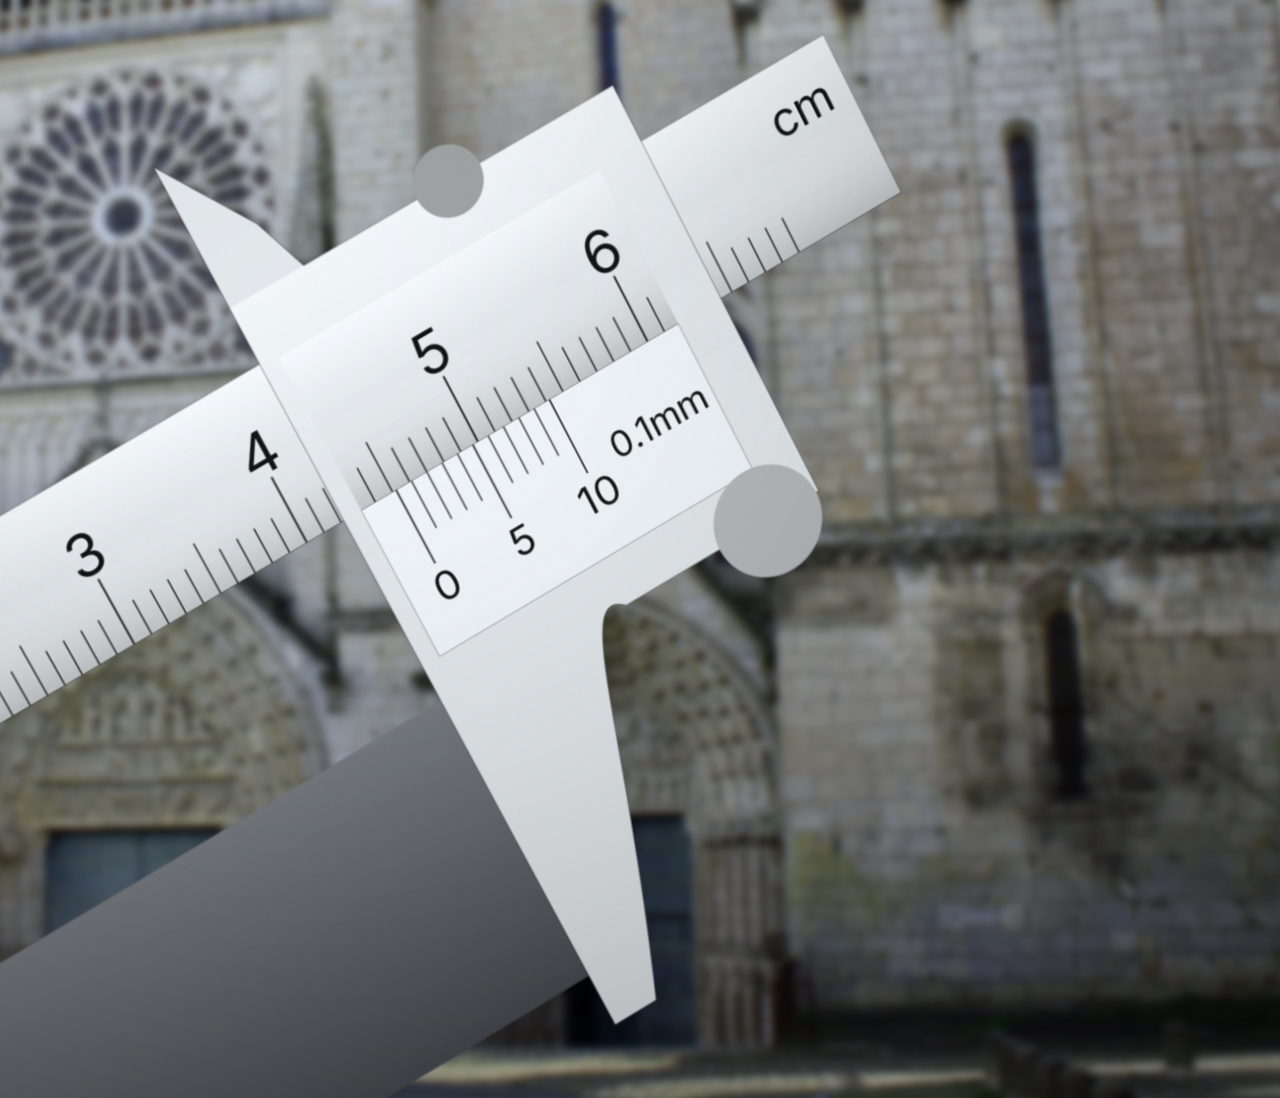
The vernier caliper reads 45.2 mm
